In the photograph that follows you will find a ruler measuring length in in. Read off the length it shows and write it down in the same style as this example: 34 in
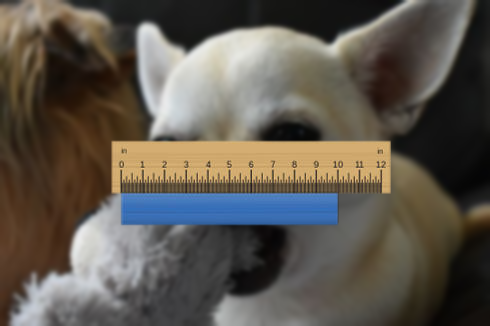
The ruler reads 10 in
